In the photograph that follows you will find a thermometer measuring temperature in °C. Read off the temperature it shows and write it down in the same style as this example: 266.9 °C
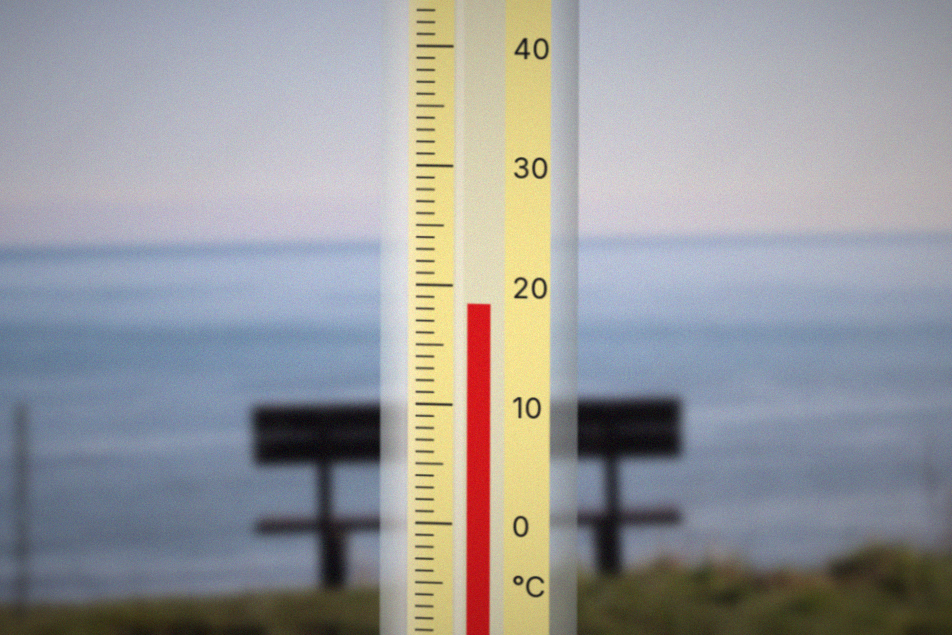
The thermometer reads 18.5 °C
